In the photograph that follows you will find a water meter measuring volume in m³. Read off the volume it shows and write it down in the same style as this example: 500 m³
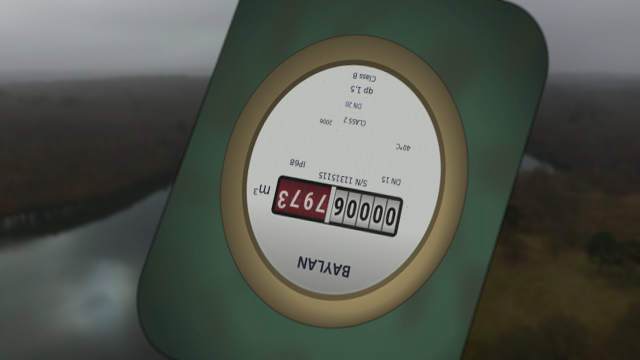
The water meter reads 6.7973 m³
